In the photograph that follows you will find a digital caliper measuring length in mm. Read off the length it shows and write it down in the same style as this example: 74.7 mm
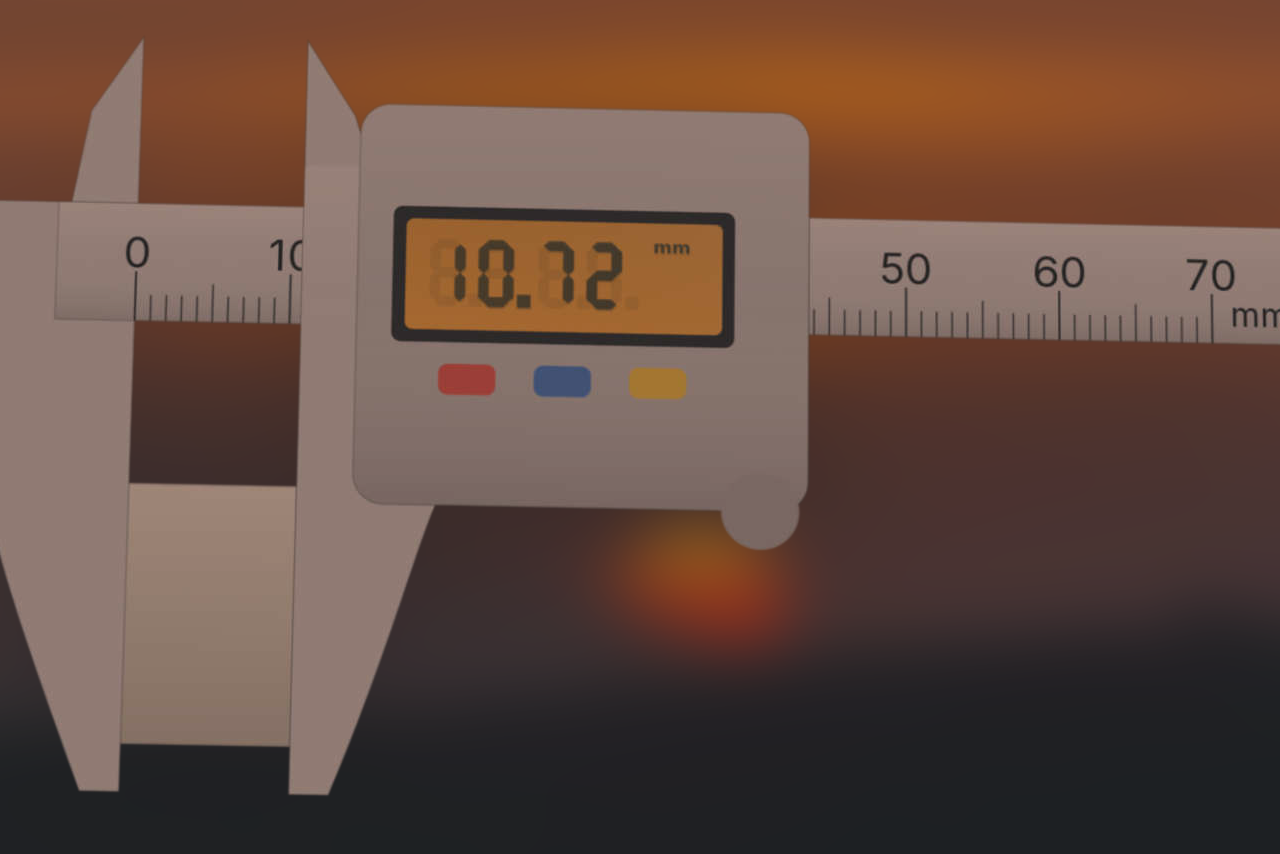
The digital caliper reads 10.72 mm
